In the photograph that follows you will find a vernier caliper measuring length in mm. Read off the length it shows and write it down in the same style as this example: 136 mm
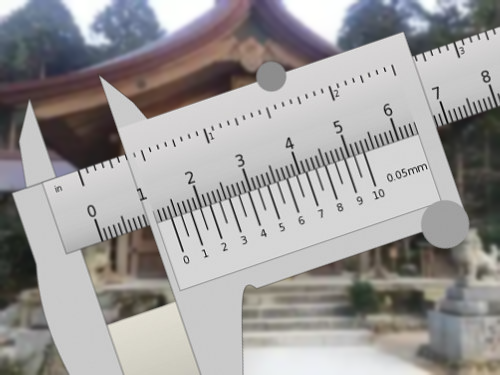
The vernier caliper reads 14.0 mm
